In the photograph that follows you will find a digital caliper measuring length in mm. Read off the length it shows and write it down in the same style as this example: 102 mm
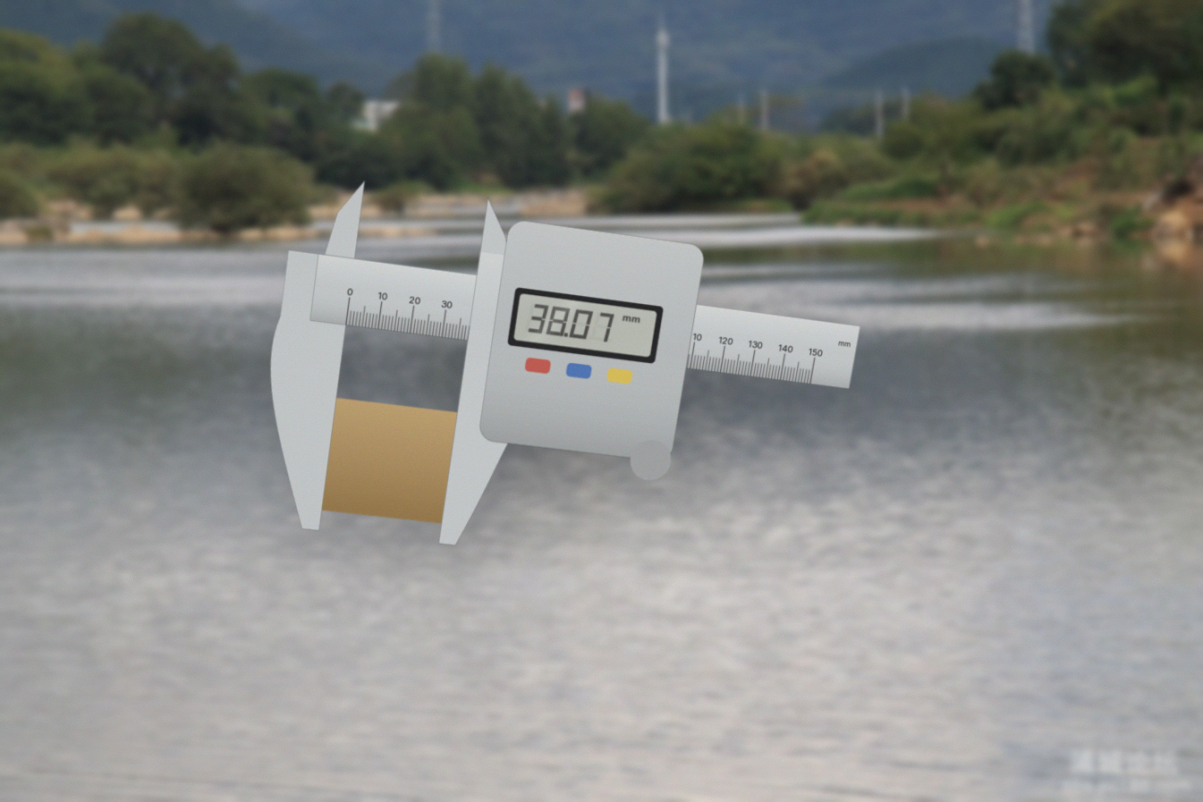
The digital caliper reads 38.07 mm
